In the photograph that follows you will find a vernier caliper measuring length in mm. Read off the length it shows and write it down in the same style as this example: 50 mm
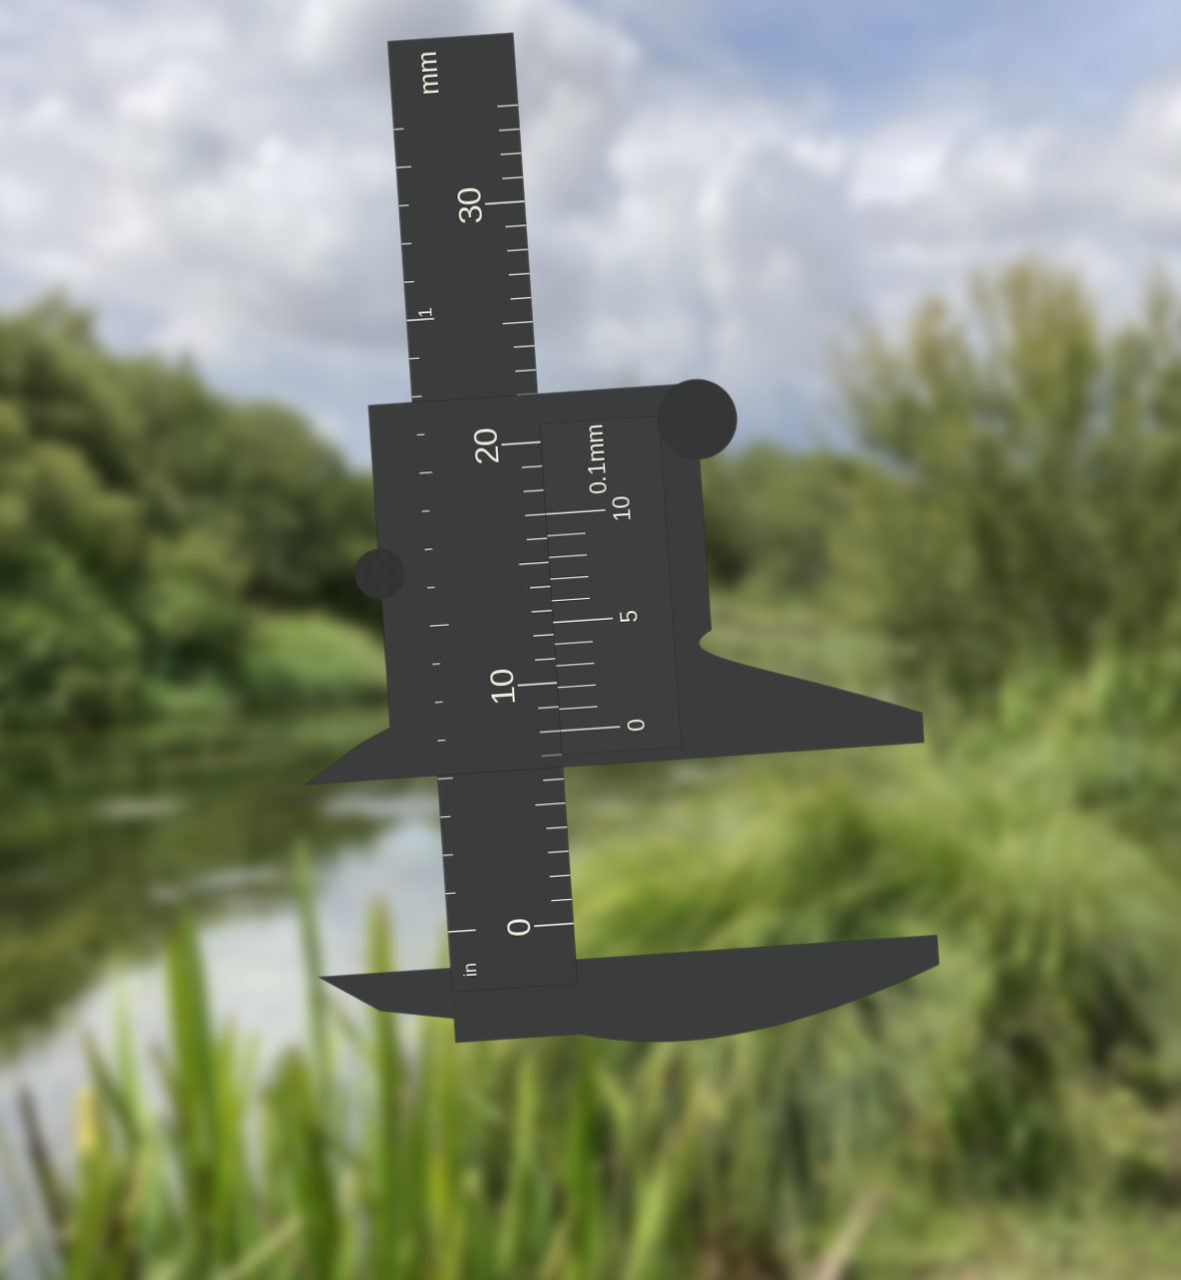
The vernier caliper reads 8.0 mm
